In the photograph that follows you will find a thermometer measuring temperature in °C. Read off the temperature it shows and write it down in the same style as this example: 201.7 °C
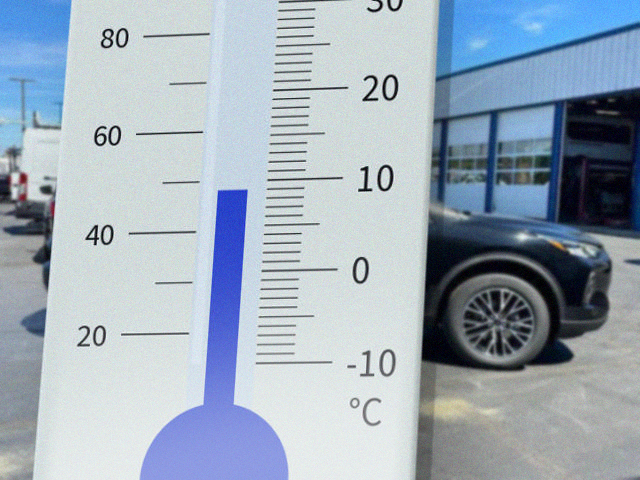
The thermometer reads 9 °C
